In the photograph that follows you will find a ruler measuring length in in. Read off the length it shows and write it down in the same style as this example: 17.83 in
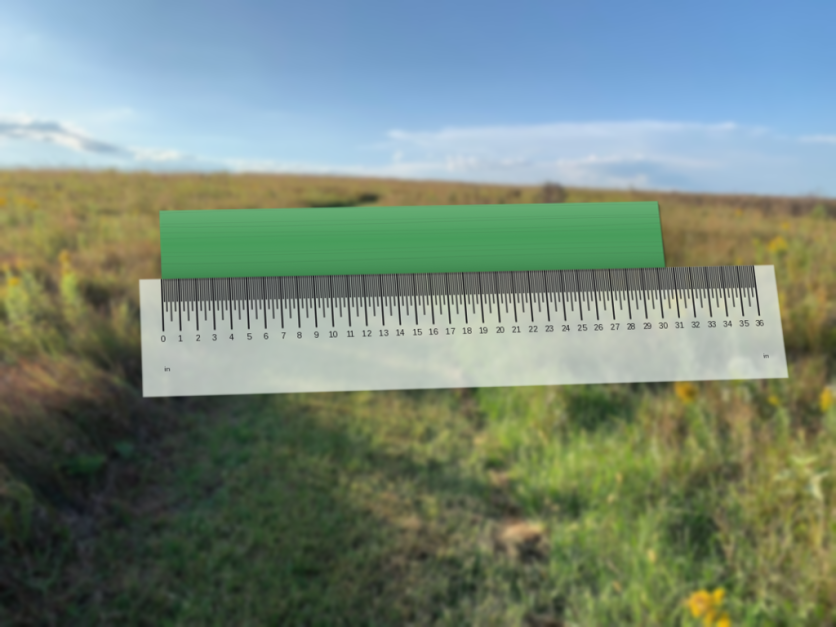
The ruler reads 30.5 in
